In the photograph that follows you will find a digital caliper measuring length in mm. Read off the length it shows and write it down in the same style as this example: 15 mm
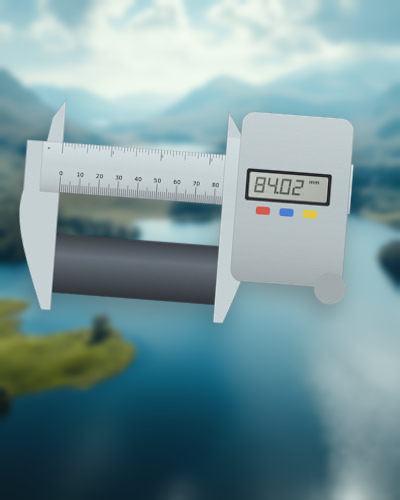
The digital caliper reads 84.02 mm
